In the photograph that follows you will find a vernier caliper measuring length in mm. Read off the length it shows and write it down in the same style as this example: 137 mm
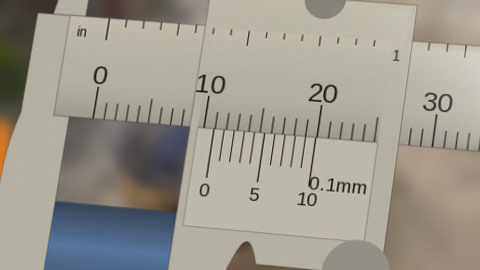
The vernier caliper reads 10.9 mm
